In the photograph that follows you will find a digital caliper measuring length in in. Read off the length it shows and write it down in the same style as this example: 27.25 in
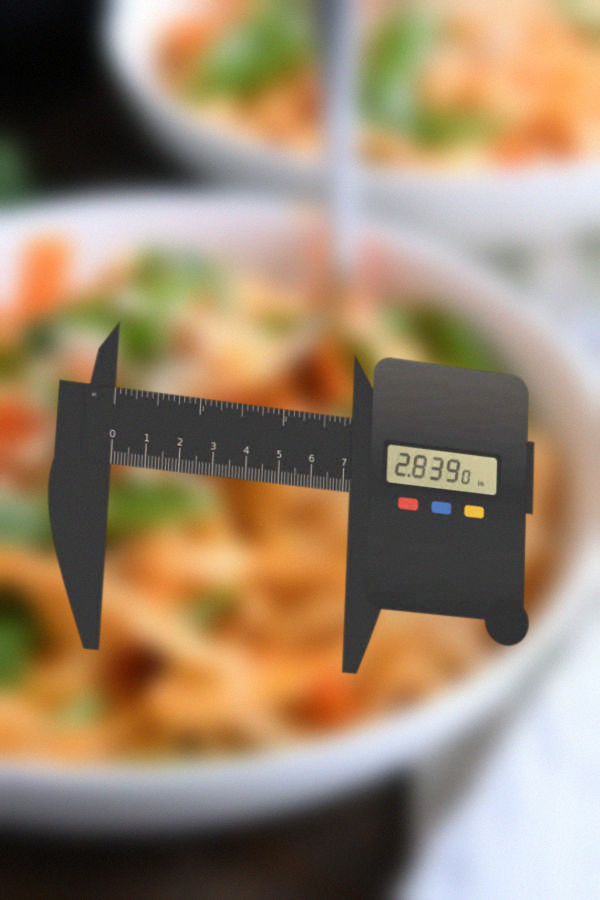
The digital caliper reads 2.8390 in
